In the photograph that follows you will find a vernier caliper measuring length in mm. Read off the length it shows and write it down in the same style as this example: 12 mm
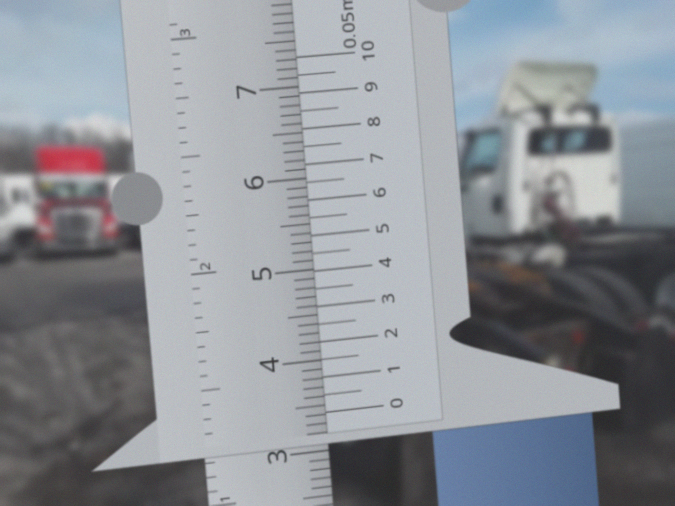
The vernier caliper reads 34.2 mm
